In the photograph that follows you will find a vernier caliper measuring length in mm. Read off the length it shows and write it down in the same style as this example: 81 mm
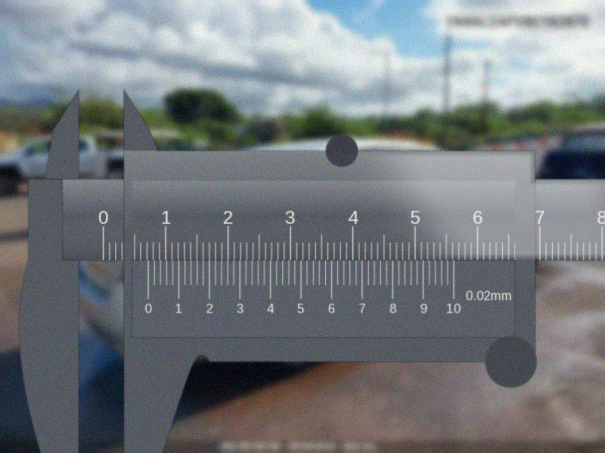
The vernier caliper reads 7.2 mm
